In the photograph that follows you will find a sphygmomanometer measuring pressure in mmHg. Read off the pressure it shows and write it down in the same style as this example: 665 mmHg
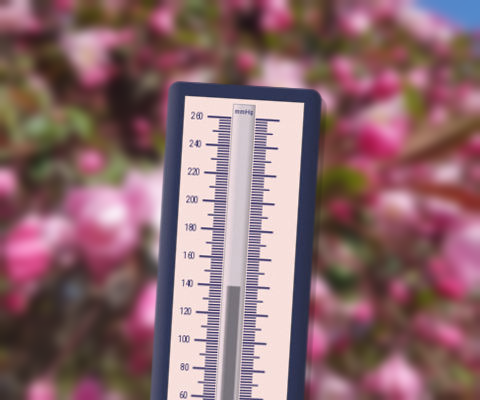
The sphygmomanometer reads 140 mmHg
